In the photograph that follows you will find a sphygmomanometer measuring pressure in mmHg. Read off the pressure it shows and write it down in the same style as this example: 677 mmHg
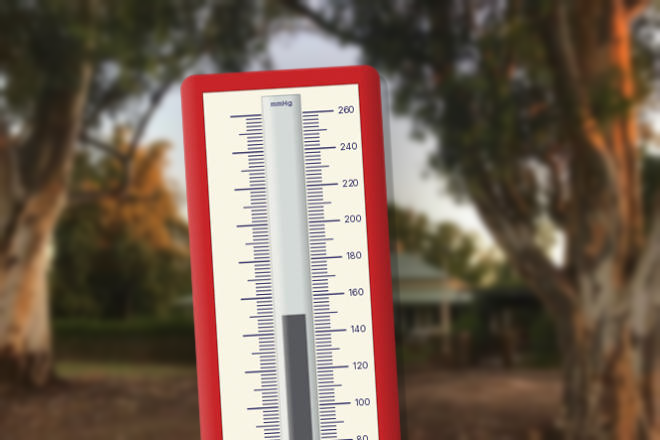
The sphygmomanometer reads 150 mmHg
